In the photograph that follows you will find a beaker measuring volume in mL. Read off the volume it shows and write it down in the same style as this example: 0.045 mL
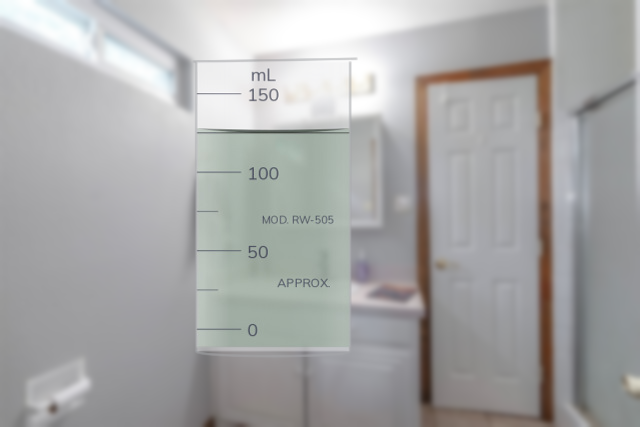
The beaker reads 125 mL
